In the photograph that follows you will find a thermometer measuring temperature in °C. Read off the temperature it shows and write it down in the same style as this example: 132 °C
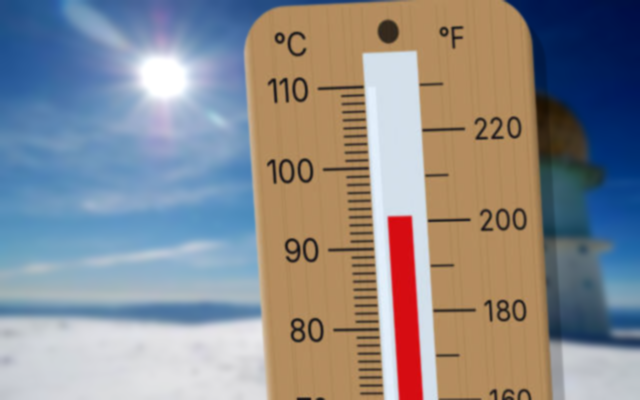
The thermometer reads 94 °C
